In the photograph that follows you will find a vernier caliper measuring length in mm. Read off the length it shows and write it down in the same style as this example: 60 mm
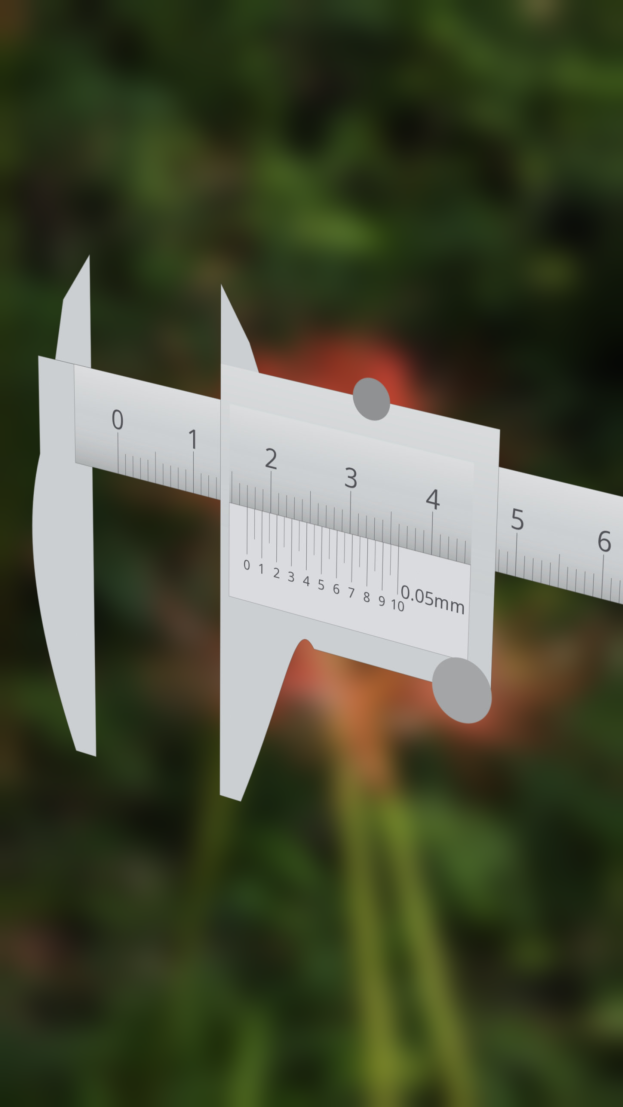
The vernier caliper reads 17.0 mm
